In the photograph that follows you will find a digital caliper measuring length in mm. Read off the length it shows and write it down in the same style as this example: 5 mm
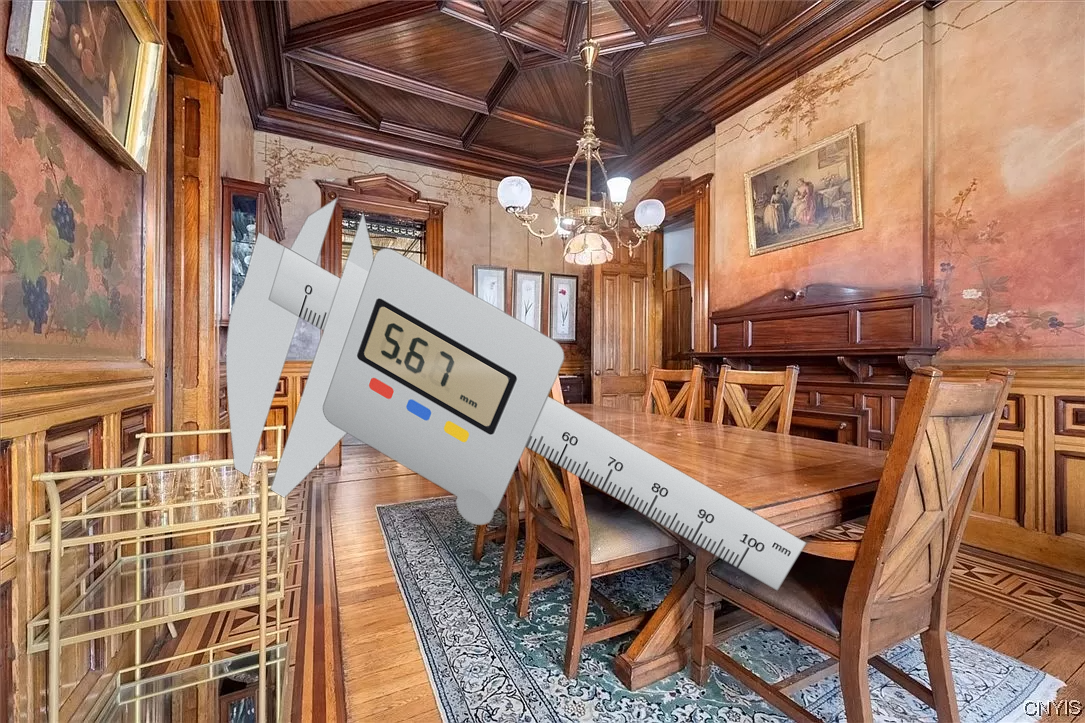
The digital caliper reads 5.67 mm
